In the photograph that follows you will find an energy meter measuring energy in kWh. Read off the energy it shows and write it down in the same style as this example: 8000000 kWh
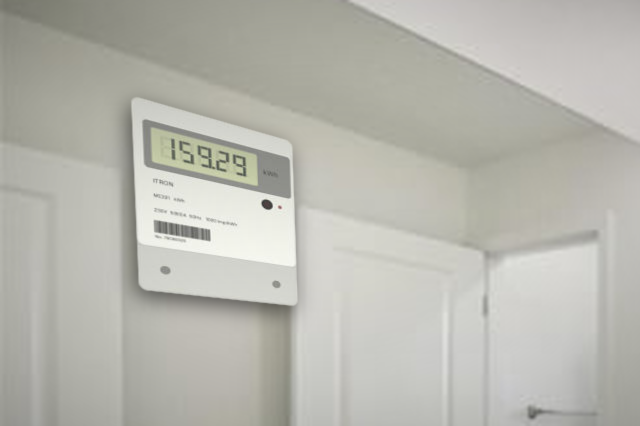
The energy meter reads 159.29 kWh
